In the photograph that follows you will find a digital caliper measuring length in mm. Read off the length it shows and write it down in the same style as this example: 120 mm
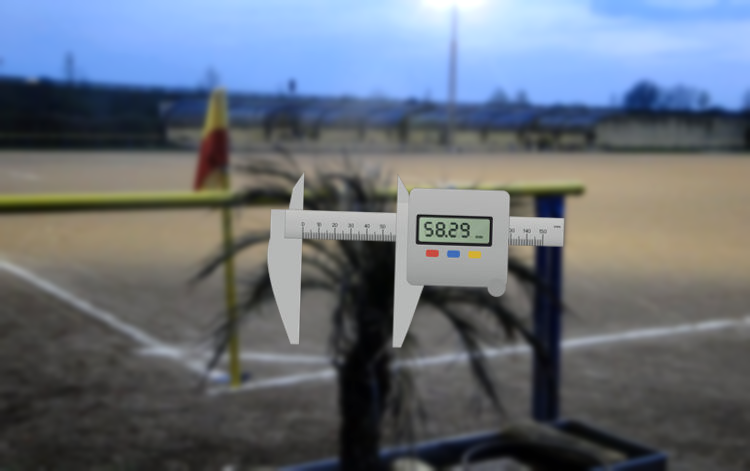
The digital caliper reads 58.29 mm
